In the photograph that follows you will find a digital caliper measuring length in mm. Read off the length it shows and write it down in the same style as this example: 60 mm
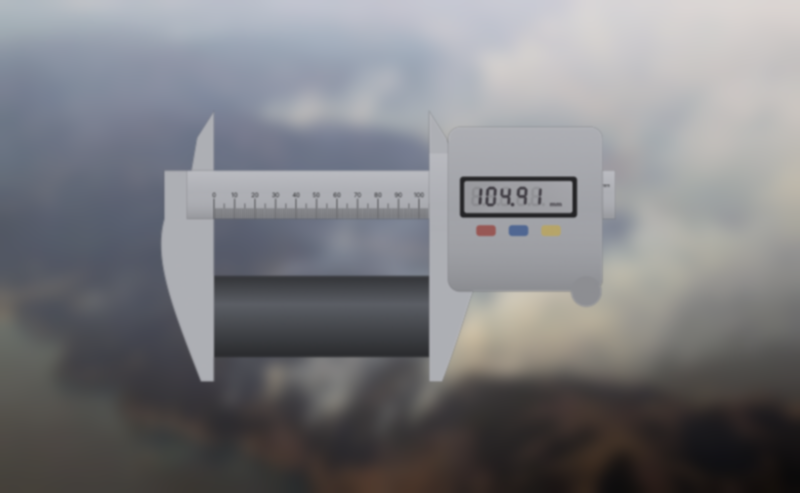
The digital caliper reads 104.91 mm
